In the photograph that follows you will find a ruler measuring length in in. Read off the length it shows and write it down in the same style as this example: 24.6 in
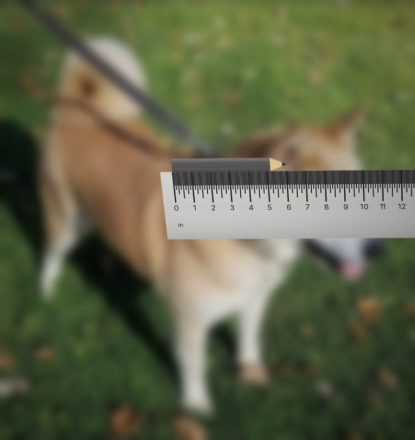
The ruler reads 6 in
